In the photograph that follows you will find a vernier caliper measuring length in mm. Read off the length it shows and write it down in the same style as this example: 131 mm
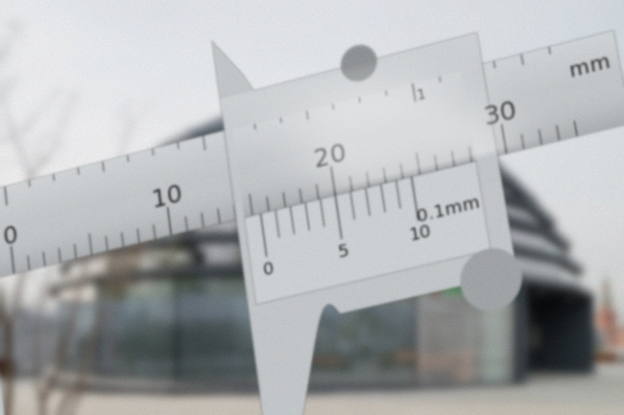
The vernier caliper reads 15.5 mm
